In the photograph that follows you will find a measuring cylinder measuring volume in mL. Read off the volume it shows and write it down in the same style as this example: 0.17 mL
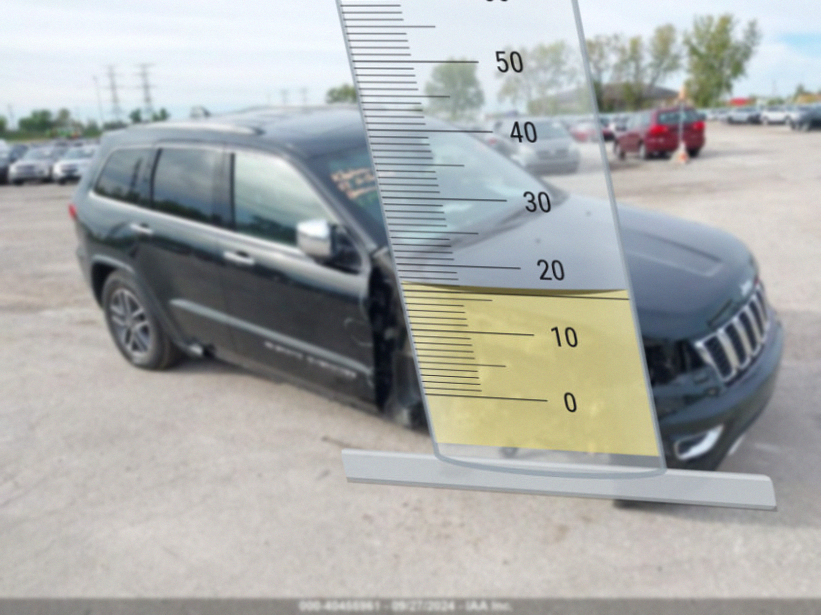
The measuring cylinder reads 16 mL
